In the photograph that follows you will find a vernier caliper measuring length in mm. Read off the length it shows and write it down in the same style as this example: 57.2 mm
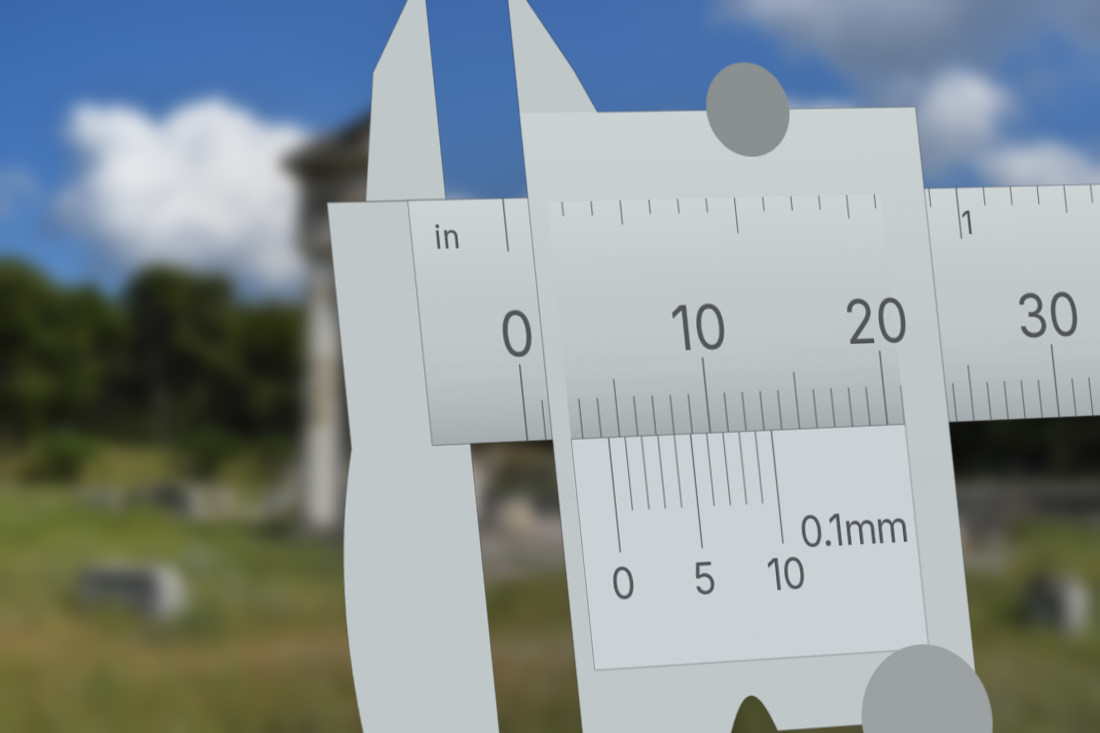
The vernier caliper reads 4.4 mm
